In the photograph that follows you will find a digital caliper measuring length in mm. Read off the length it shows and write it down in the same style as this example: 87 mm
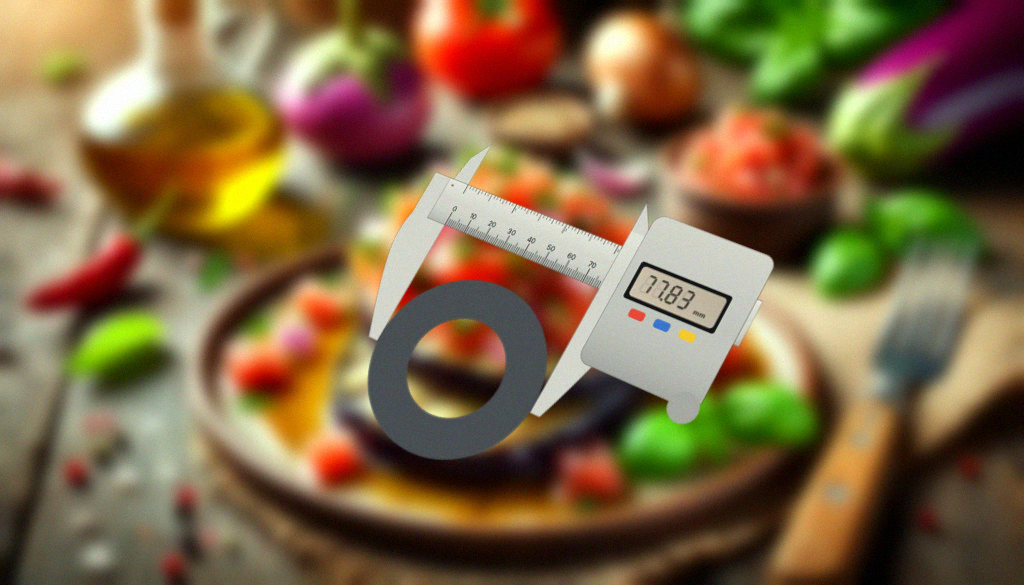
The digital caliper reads 77.83 mm
